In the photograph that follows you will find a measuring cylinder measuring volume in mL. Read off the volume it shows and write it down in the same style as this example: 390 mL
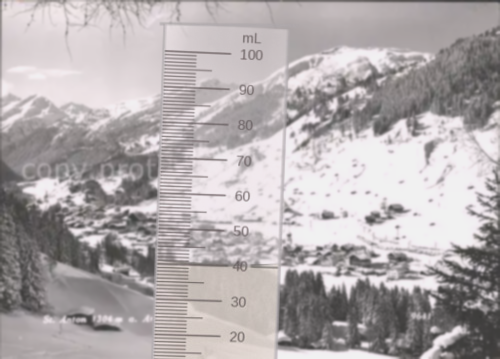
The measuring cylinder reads 40 mL
